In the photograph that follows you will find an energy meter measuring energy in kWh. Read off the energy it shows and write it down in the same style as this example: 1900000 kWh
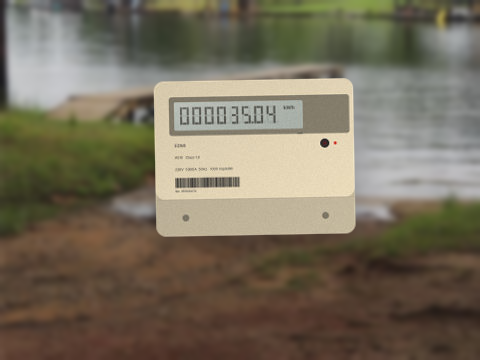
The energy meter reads 35.04 kWh
